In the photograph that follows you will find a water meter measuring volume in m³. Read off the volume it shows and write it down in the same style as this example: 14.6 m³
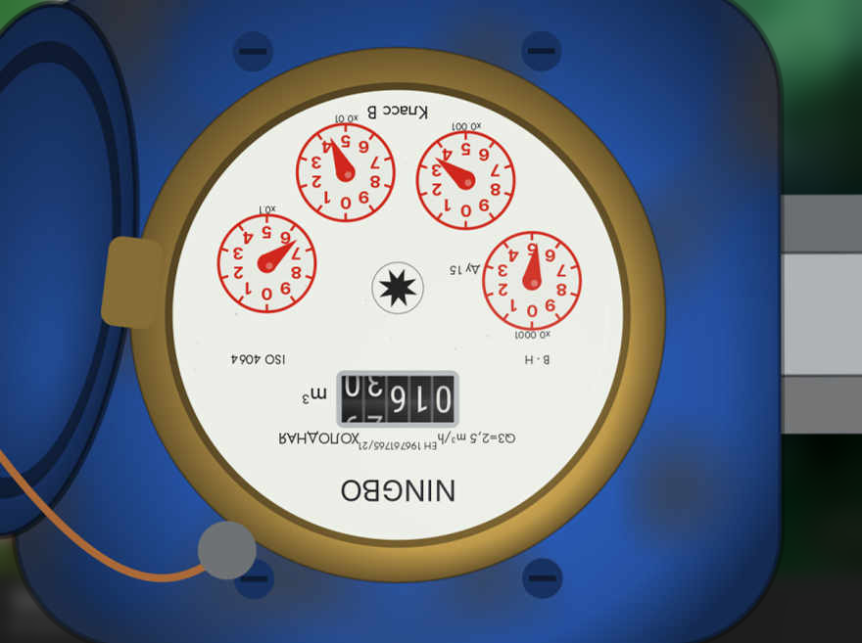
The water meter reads 1629.6435 m³
